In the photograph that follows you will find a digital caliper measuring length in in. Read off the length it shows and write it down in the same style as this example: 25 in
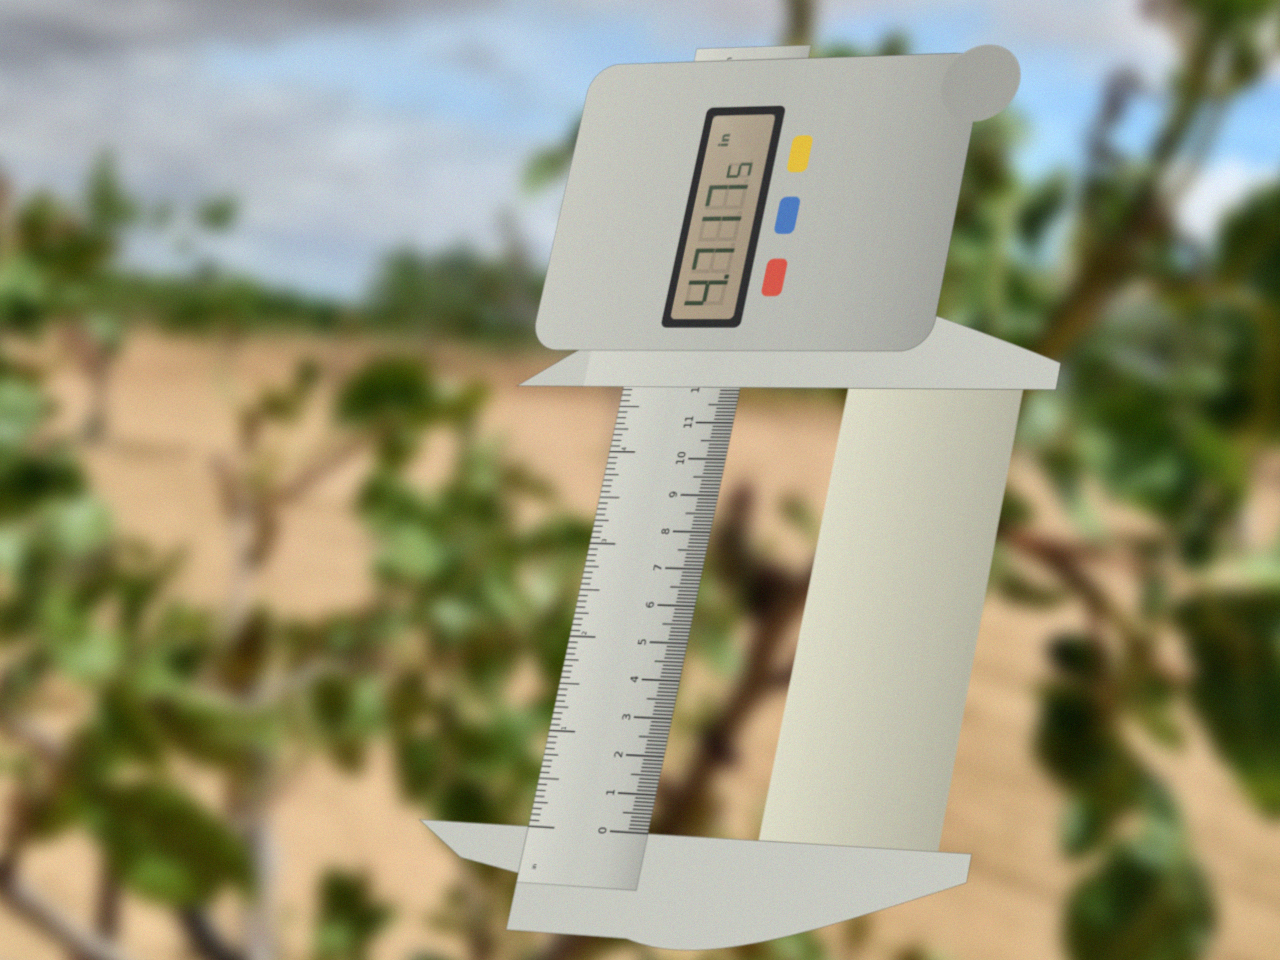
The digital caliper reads 4.7175 in
